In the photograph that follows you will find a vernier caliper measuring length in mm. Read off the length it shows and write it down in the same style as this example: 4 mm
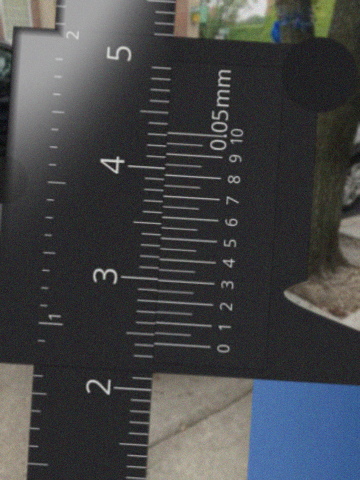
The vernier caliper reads 24.2 mm
